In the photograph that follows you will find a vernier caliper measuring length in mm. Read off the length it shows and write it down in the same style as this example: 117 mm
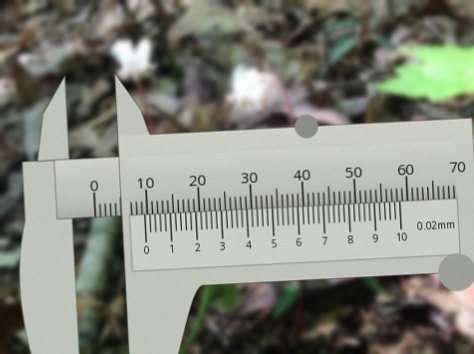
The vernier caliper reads 9.5 mm
